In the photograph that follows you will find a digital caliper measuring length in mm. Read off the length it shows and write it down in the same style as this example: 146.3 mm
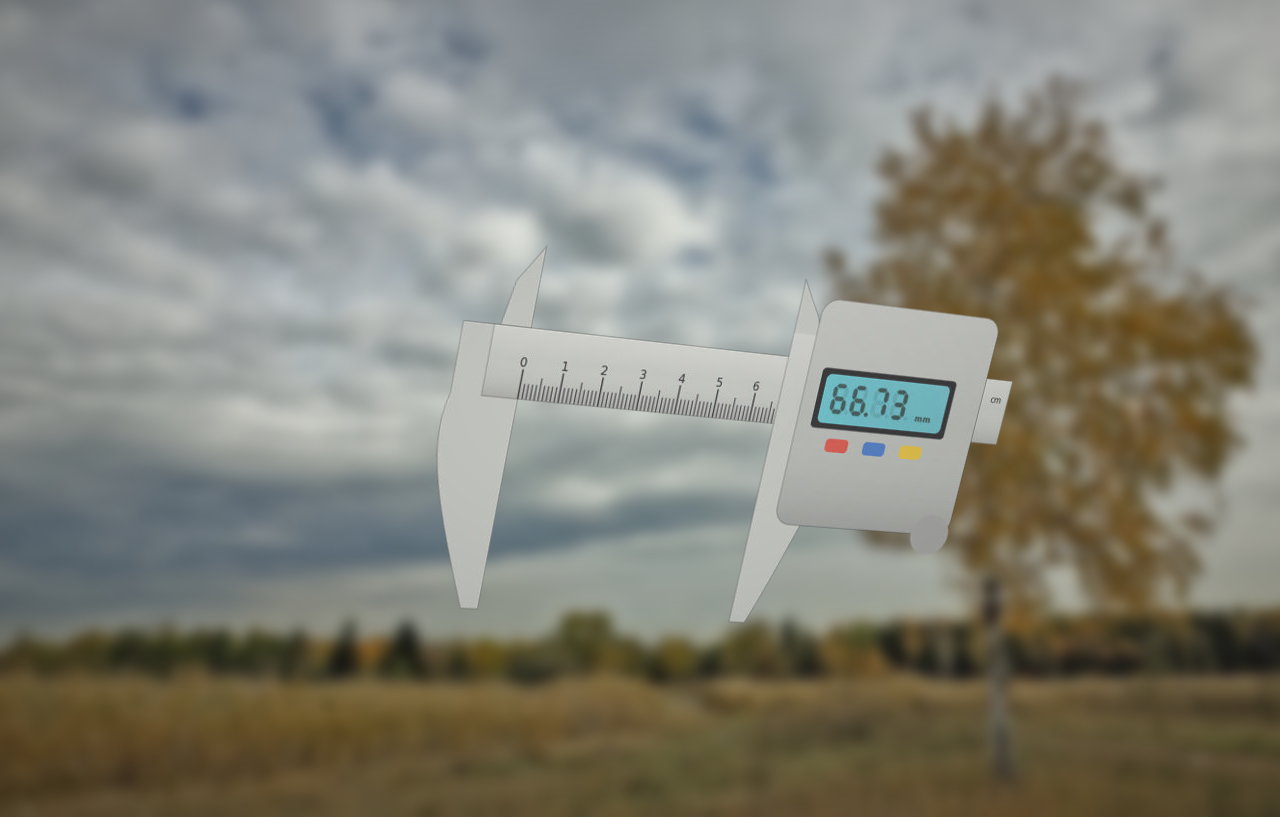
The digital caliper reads 66.73 mm
